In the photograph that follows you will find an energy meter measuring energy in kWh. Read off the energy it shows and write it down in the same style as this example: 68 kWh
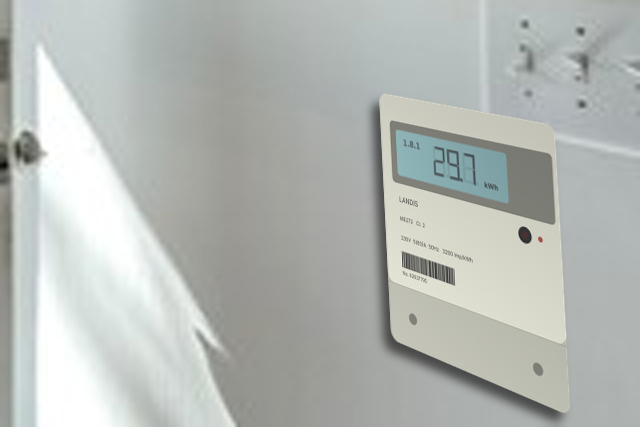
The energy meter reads 29.7 kWh
